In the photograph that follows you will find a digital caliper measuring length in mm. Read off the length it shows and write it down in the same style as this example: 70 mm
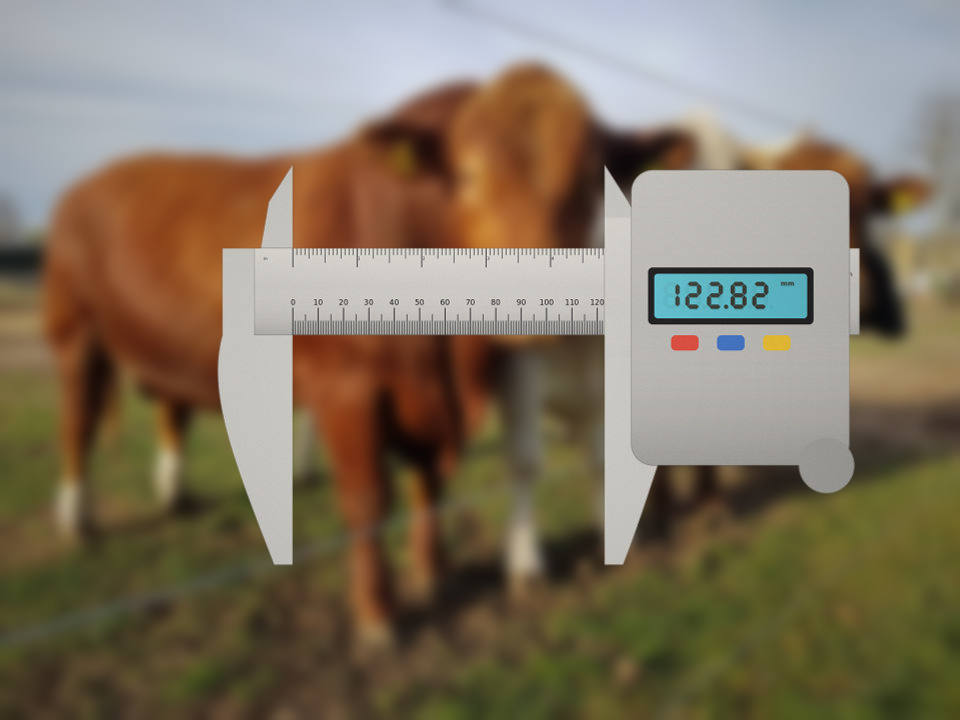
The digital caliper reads 122.82 mm
